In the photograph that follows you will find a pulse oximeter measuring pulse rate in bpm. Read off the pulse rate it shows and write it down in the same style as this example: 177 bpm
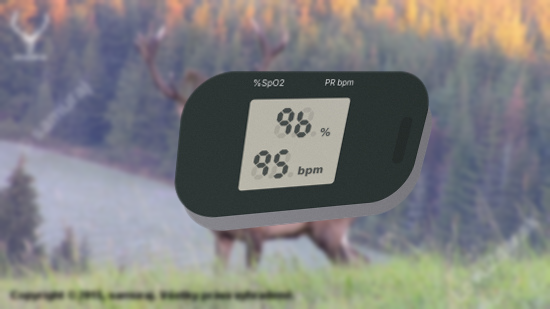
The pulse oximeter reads 95 bpm
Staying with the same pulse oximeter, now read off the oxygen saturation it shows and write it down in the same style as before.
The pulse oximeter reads 96 %
